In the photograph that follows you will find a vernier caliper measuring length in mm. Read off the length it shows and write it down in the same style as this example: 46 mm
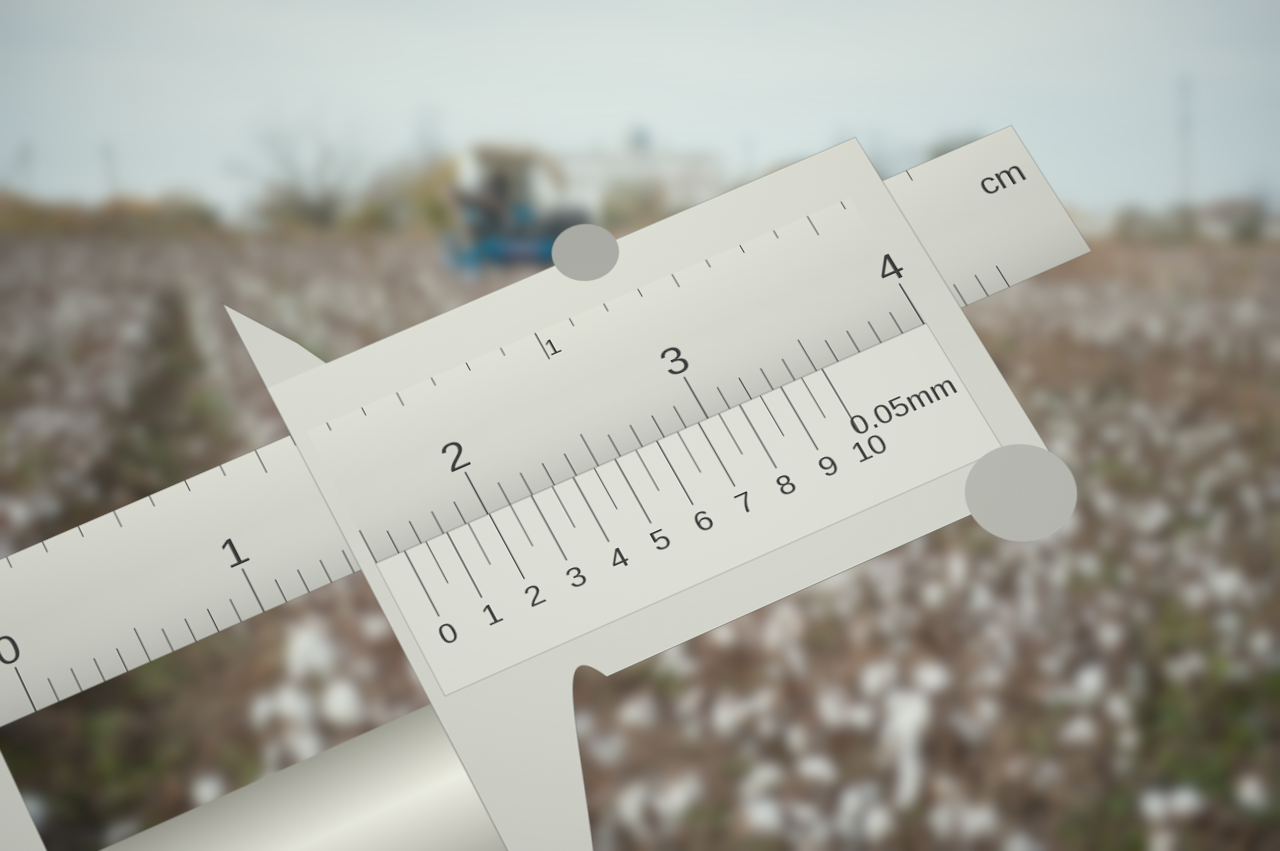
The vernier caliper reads 16.25 mm
